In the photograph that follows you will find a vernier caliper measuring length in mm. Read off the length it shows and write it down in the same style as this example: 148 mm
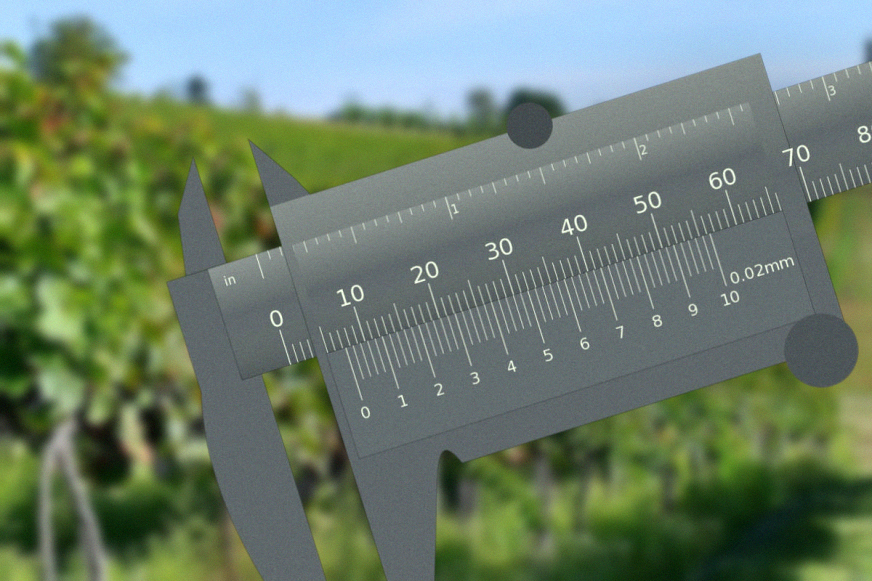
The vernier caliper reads 7.4 mm
